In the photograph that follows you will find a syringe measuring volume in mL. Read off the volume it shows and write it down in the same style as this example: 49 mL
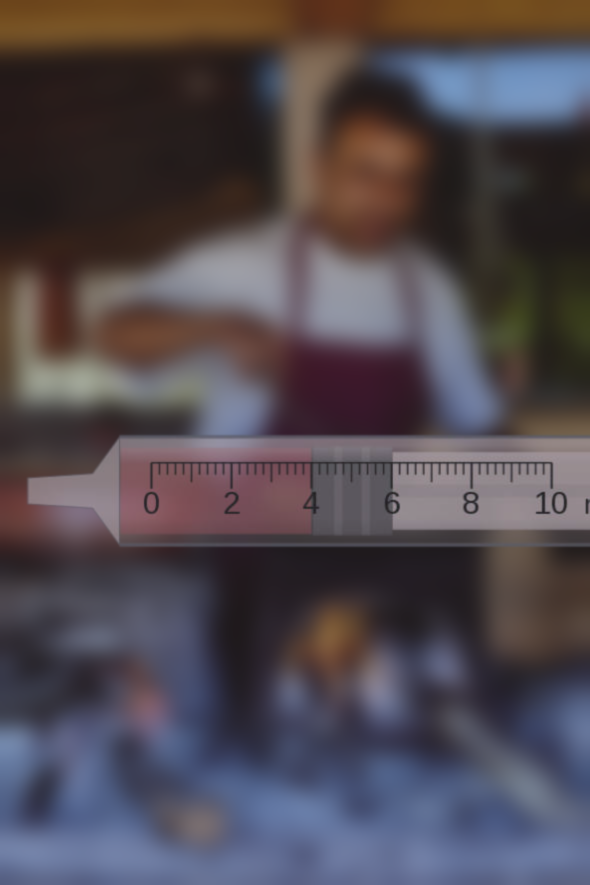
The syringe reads 4 mL
